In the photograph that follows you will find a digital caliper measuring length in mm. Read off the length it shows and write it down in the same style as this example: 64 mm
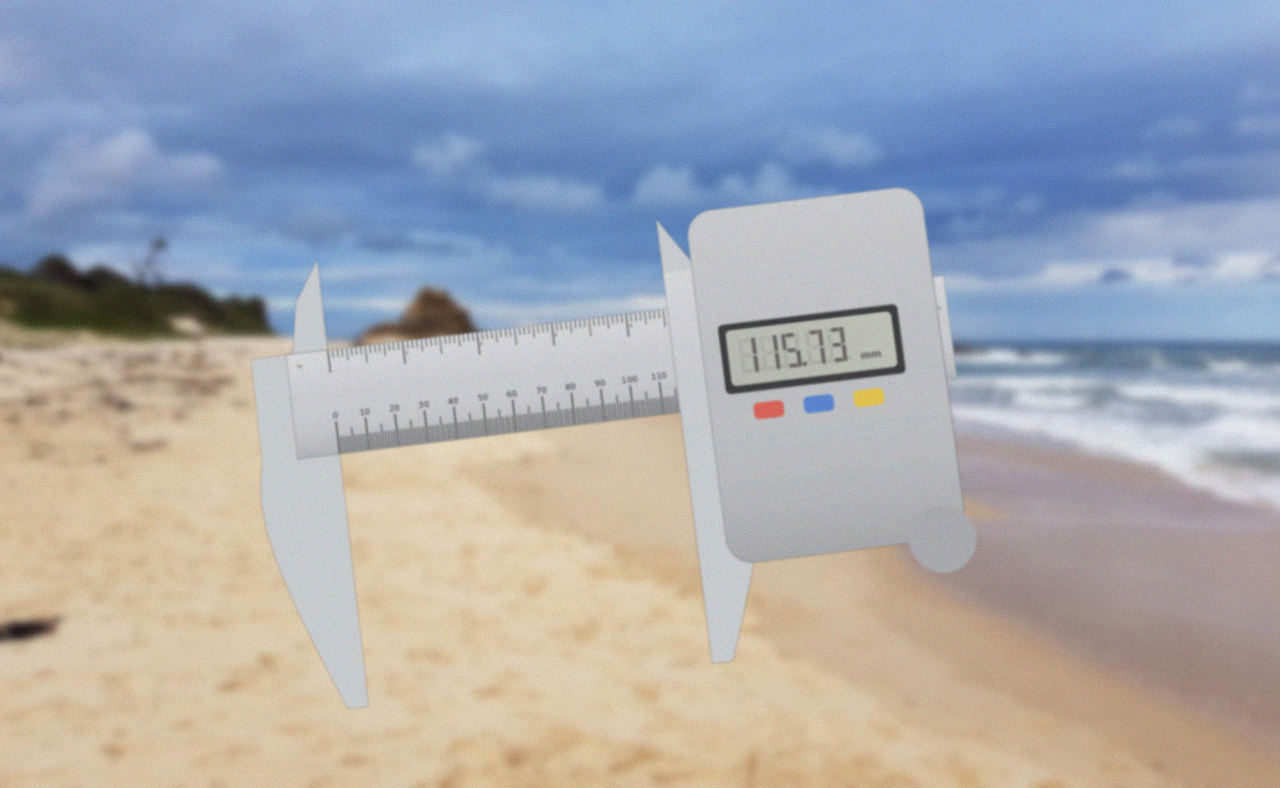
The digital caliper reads 115.73 mm
